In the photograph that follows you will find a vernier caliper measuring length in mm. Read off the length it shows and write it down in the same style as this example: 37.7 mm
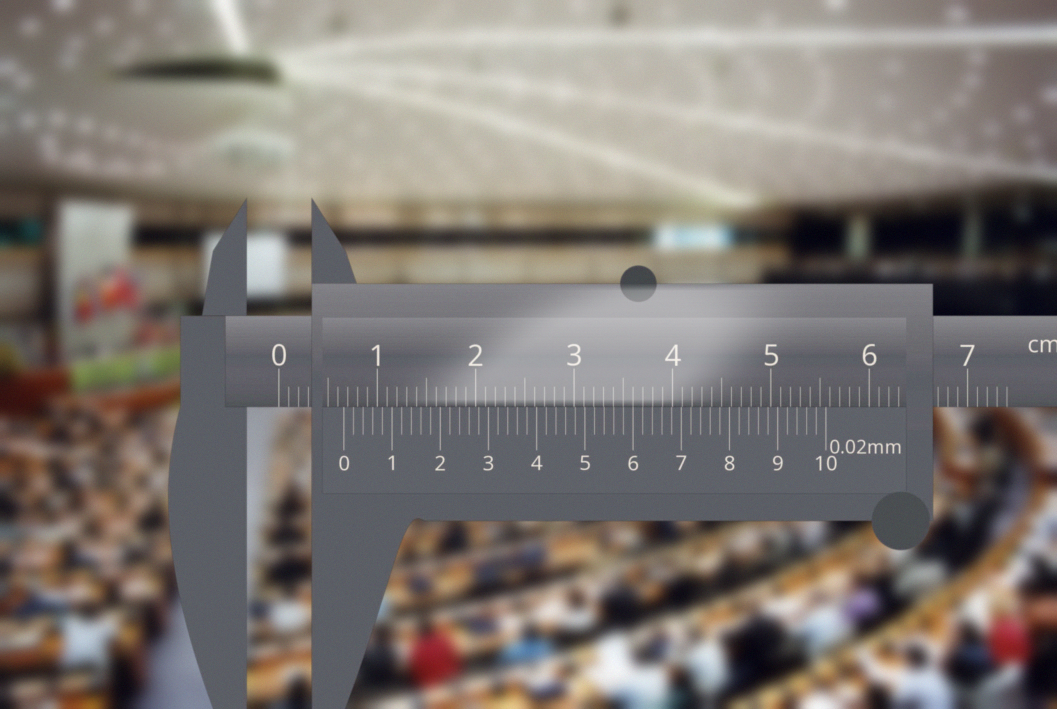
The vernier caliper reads 6.6 mm
